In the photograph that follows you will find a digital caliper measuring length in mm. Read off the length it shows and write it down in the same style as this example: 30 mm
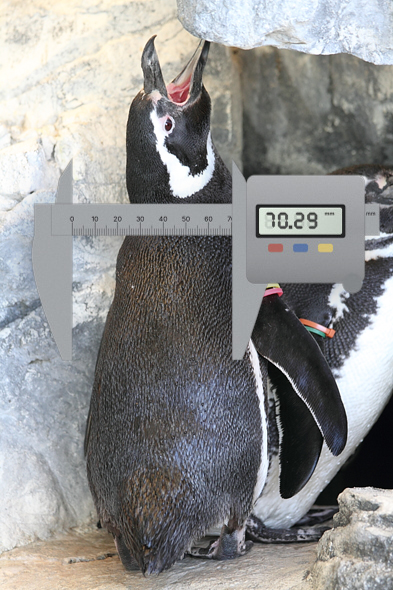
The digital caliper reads 70.29 mm
